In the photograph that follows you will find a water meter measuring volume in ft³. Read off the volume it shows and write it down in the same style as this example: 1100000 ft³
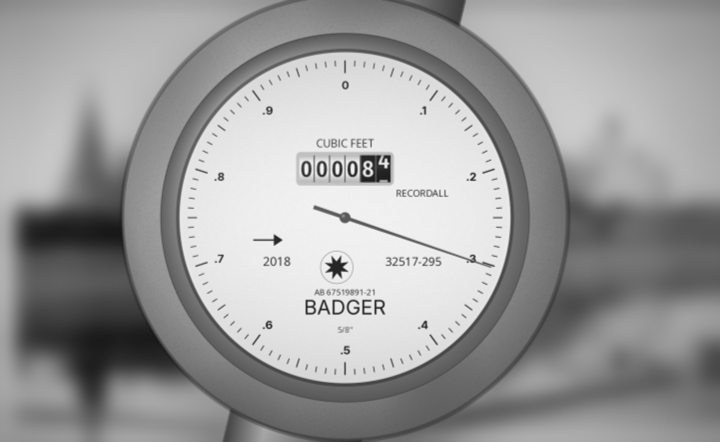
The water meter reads 84.30 ft³
